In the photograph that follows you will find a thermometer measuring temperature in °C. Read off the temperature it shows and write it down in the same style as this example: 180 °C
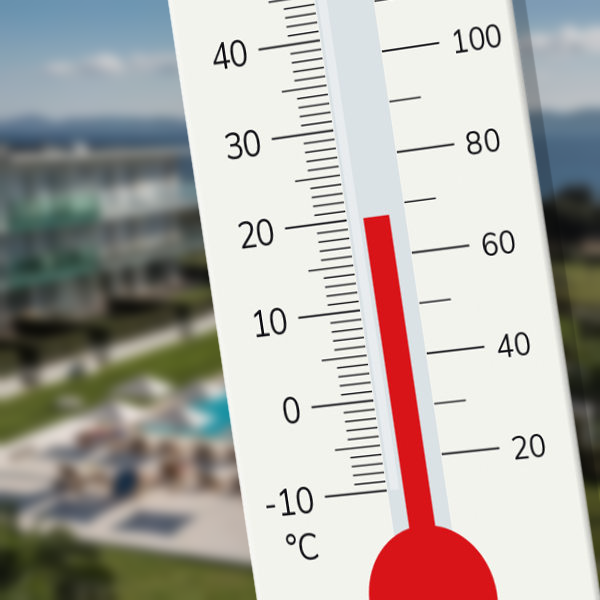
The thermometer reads 20 °C
